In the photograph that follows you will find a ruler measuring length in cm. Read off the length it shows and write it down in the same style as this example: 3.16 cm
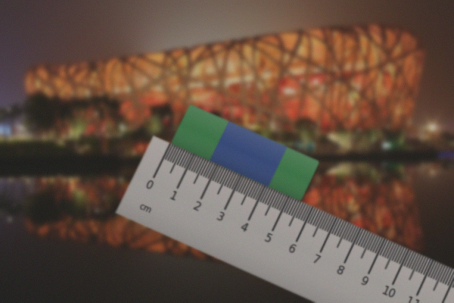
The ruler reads 5.5 cm
